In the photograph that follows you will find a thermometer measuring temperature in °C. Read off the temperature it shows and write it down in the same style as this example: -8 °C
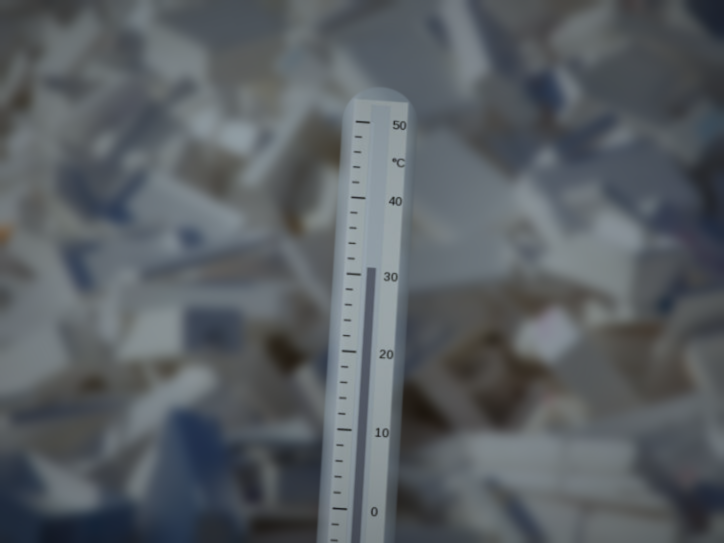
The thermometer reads 31 °C
